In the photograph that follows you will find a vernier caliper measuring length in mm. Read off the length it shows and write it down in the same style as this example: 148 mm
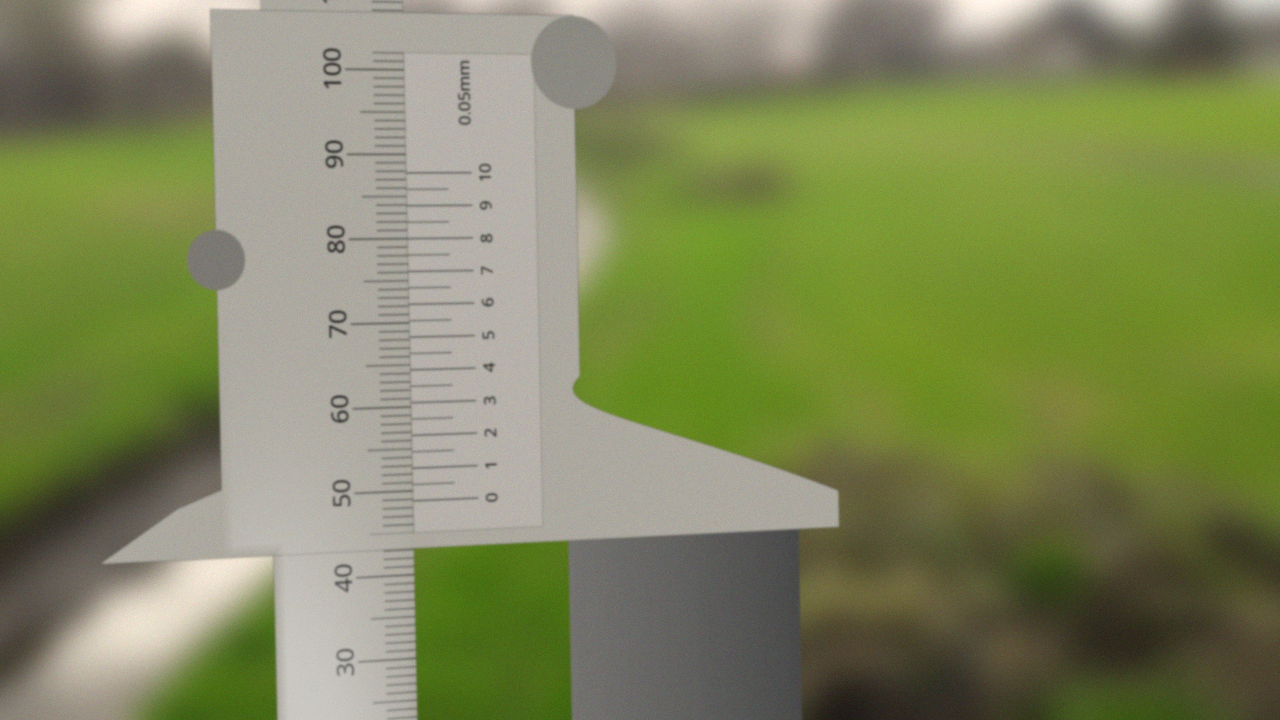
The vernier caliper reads 48.8 mm
